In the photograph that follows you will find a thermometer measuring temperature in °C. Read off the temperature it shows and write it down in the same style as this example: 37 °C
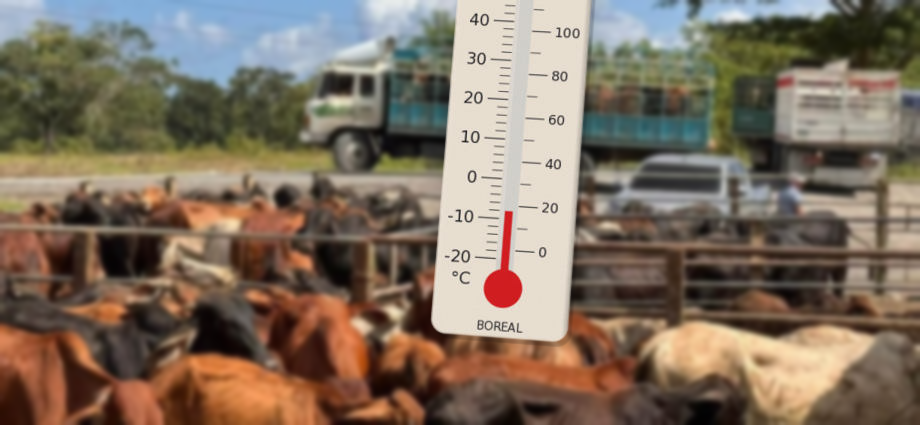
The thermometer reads -8 °C
